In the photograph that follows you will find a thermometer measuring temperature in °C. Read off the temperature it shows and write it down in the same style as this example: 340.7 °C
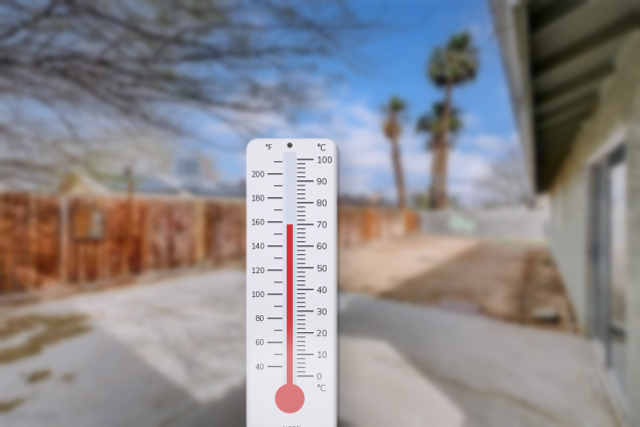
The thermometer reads 70 °C
